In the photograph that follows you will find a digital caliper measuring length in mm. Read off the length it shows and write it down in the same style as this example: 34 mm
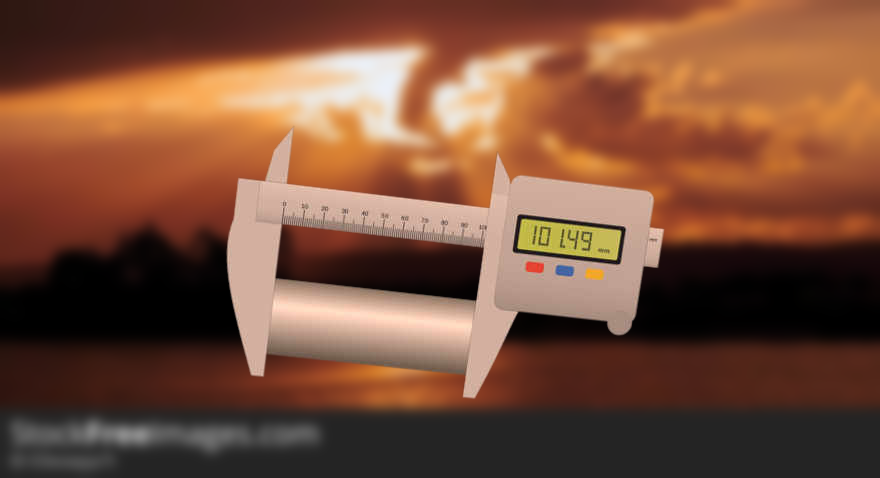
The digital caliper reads 101.49 mm
